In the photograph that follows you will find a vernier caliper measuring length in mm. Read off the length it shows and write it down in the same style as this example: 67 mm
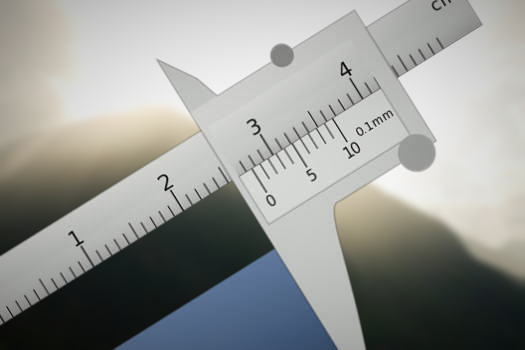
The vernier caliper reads 27.6 mm
